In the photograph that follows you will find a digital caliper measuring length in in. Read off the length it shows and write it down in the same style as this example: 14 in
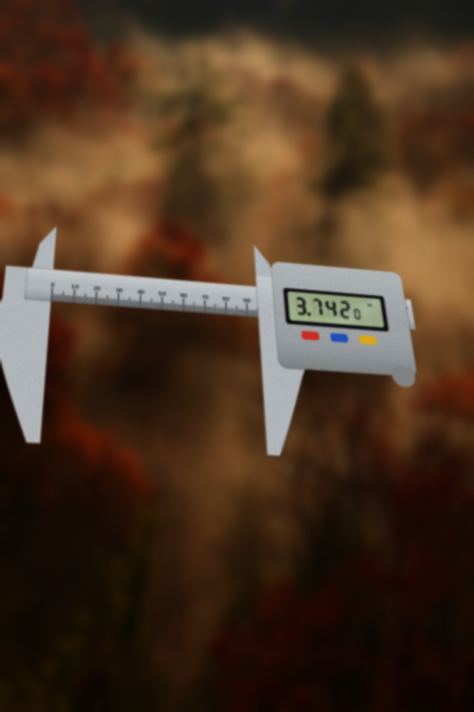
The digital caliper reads 3.7420 in
